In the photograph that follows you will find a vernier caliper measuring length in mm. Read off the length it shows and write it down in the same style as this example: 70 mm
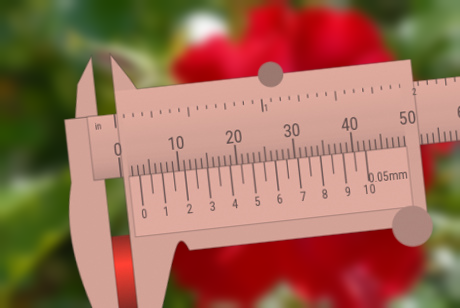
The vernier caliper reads 3.2 mm
